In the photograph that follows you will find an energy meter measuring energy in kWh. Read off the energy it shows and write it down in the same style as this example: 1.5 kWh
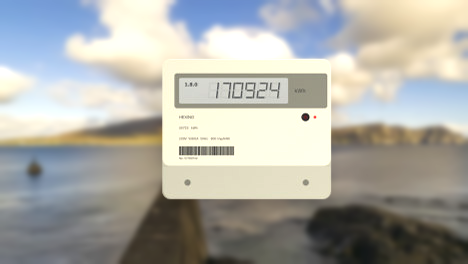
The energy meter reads 170924 kWh
